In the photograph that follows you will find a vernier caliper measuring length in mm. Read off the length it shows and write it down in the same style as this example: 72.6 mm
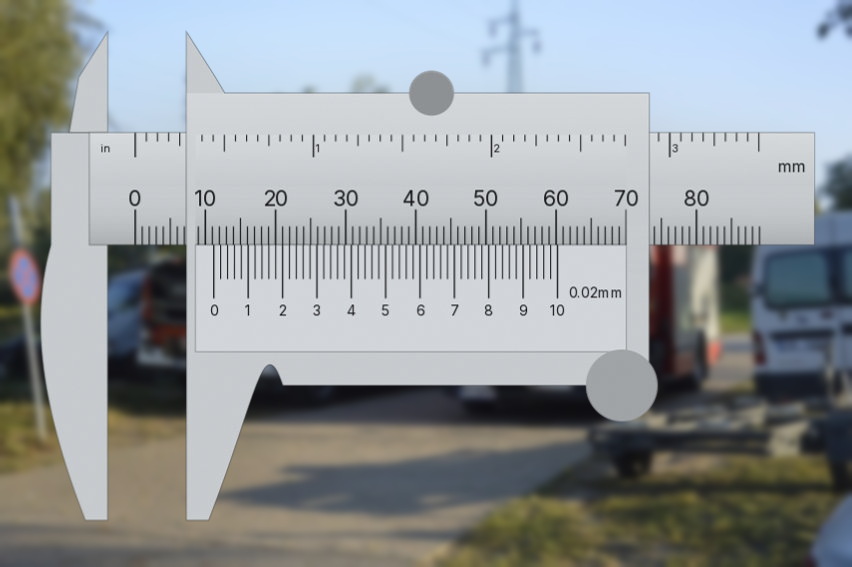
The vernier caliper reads 11.2 mm
